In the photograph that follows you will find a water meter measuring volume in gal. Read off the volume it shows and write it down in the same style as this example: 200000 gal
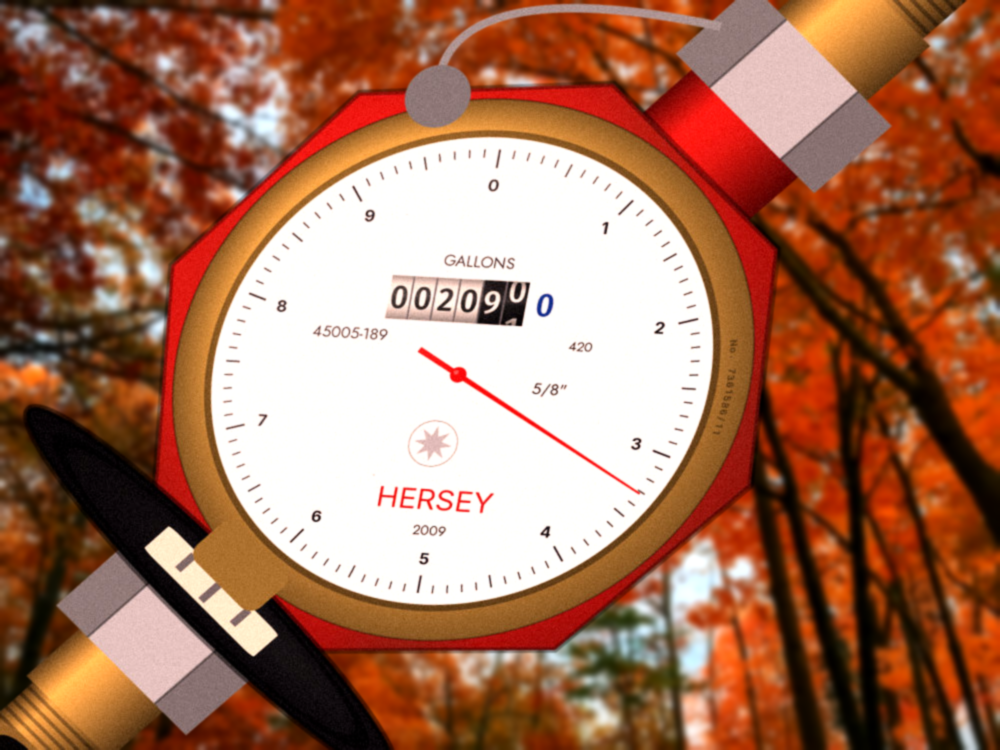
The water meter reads 20903.3 gal
